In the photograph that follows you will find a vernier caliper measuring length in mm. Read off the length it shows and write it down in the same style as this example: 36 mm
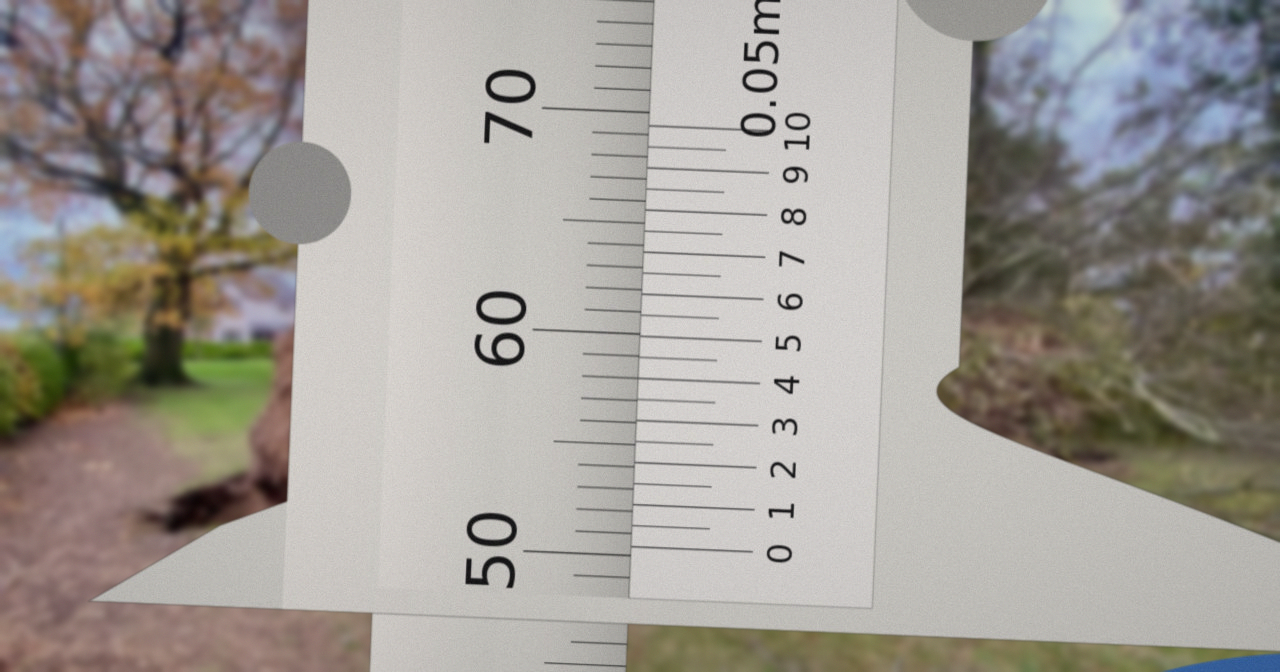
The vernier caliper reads 50.4 mm
